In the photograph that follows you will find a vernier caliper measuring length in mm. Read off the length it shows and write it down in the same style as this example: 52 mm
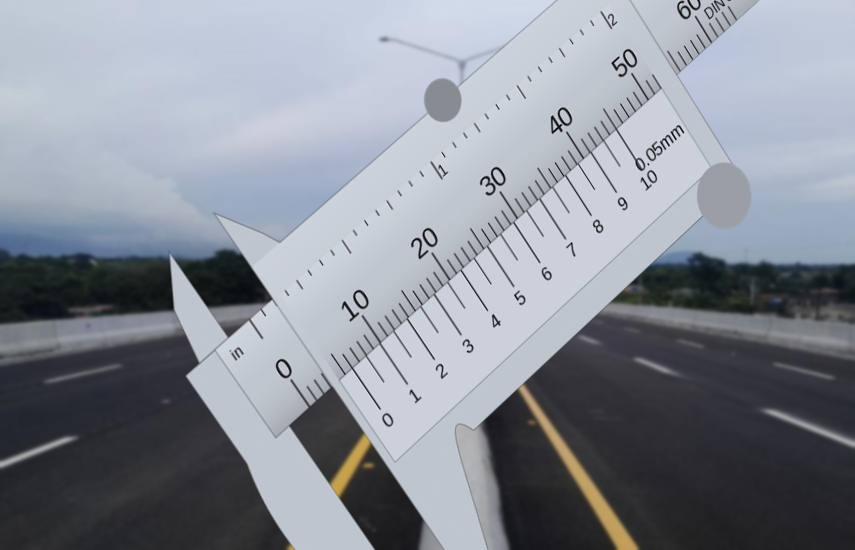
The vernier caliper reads 6.0 mm
